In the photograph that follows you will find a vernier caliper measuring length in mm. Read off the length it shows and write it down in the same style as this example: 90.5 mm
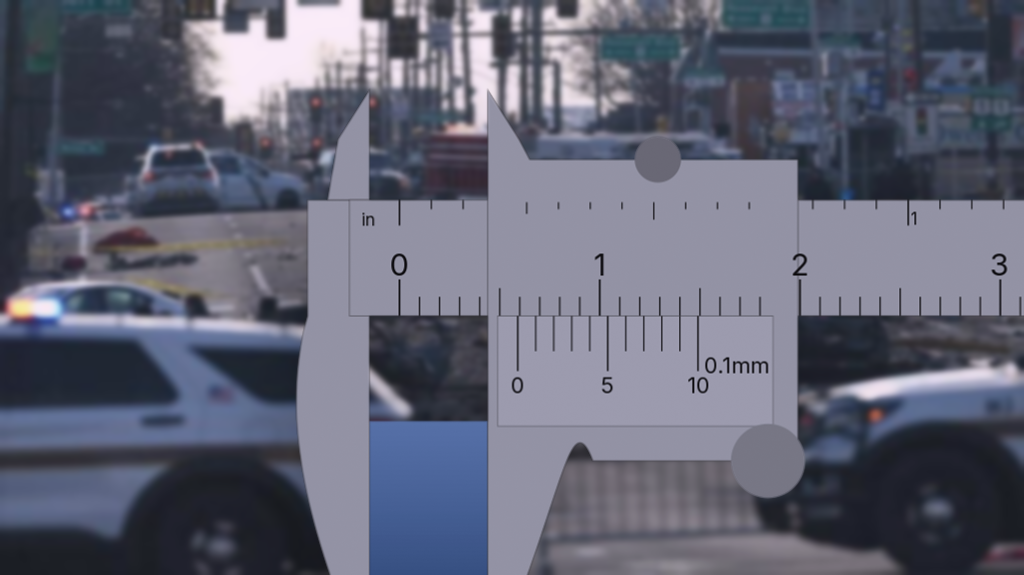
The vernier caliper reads 5.9 mm
